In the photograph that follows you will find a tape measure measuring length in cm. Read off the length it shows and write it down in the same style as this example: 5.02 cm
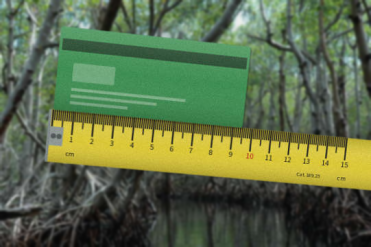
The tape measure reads 9.5 cm
